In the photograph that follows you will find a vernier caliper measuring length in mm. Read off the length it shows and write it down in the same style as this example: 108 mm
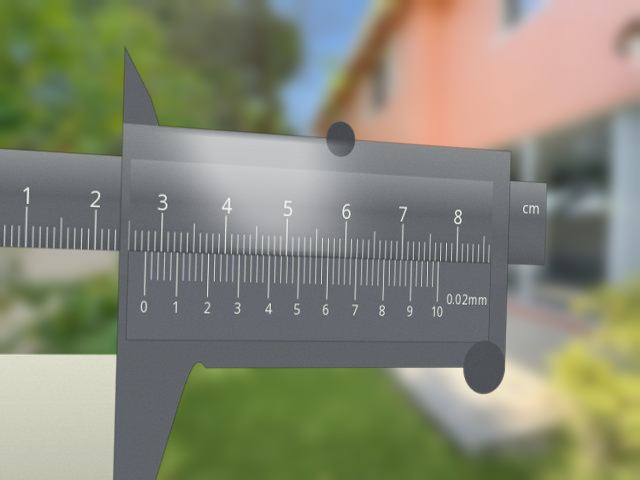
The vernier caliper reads 27.6 mm
